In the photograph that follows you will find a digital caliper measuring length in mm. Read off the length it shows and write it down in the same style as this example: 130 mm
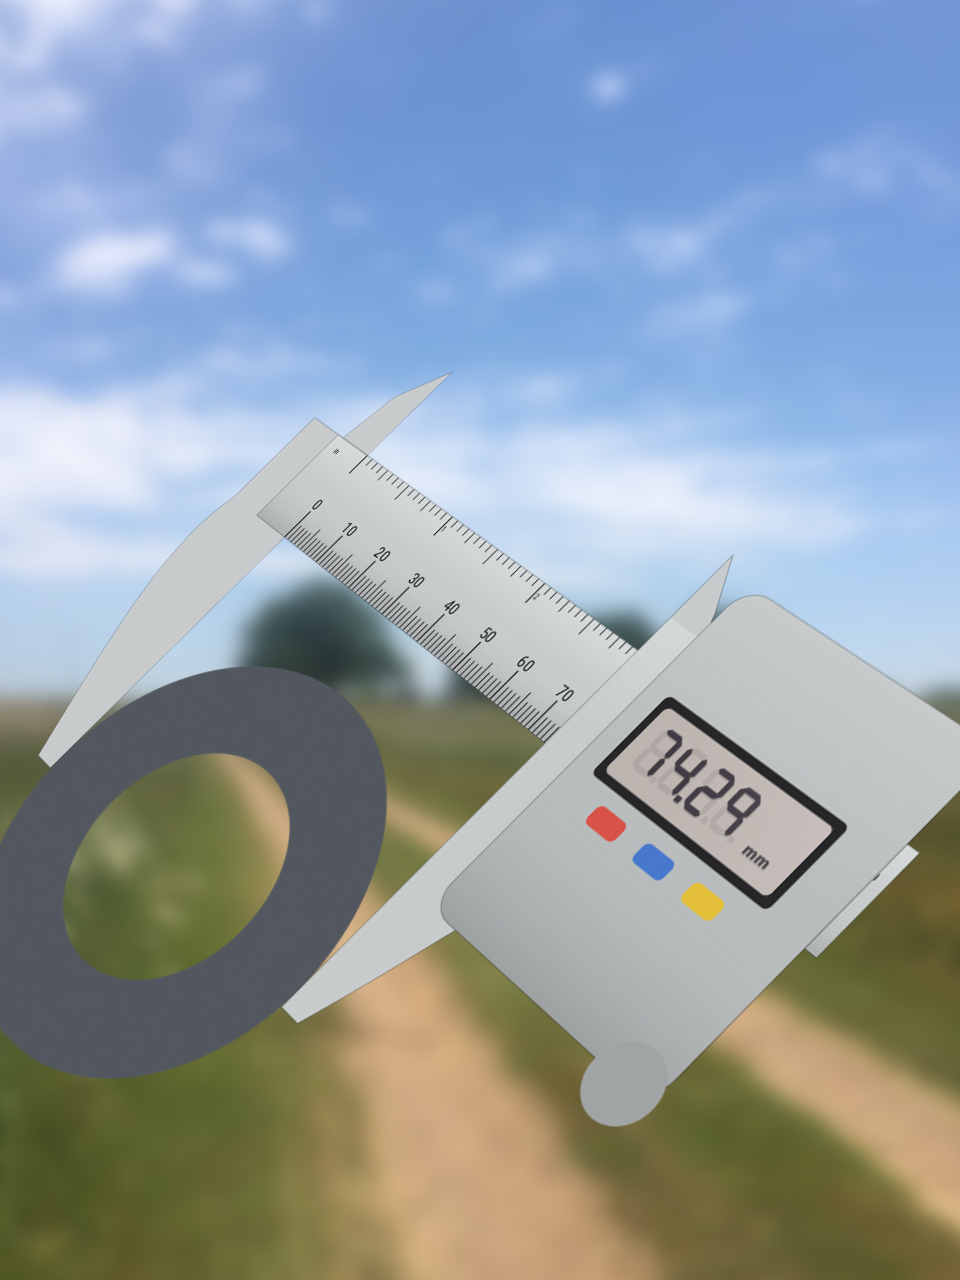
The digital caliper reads 74.29 mm
